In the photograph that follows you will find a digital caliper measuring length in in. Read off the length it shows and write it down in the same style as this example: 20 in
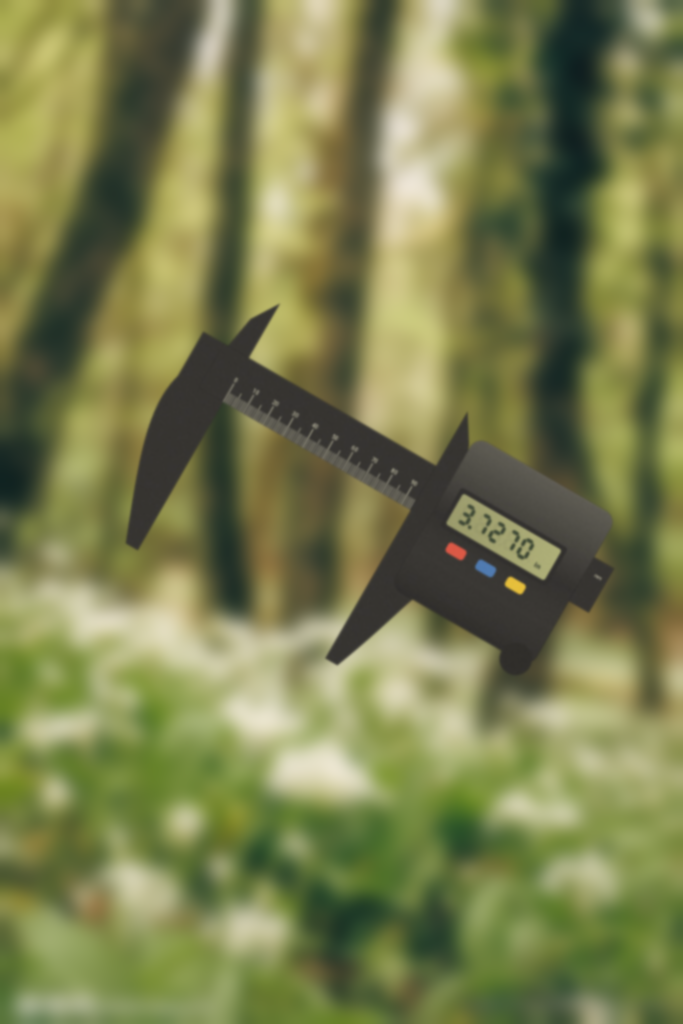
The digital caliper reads 3.7270 in
